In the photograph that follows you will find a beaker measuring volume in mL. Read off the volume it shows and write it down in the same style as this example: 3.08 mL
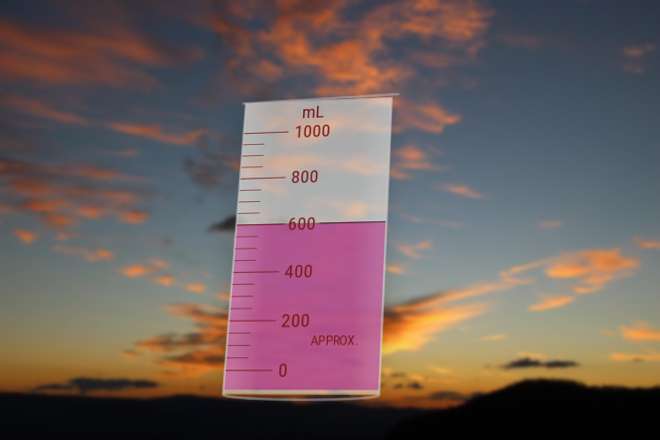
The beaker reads 600 mL
